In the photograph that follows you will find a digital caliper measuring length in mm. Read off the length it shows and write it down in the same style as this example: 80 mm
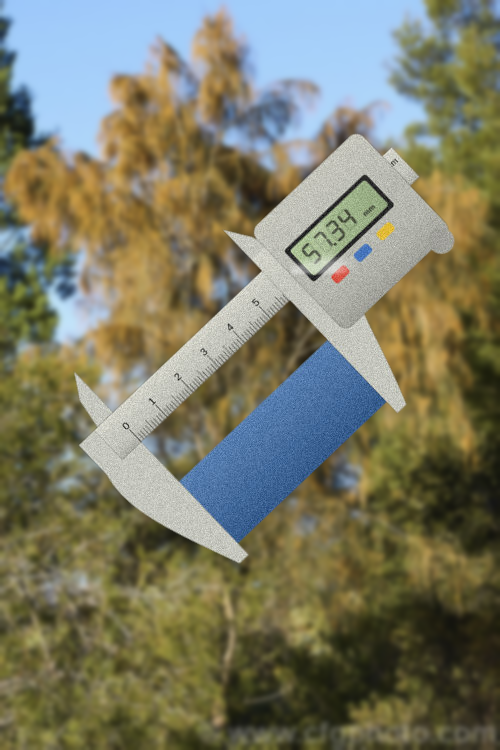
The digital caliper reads 57.34 mm
